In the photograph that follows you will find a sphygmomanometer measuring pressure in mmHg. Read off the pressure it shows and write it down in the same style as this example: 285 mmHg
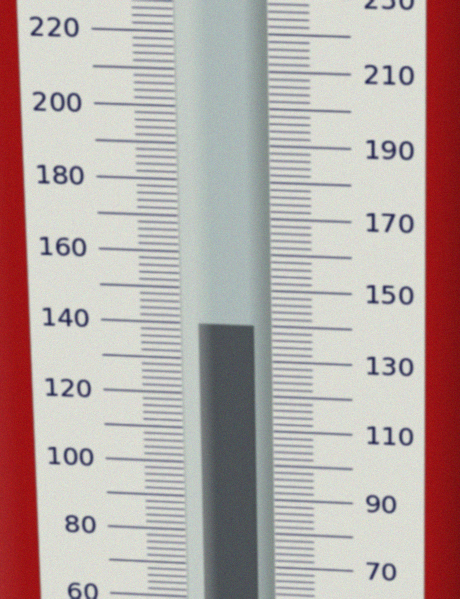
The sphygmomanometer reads 140 mmHg
